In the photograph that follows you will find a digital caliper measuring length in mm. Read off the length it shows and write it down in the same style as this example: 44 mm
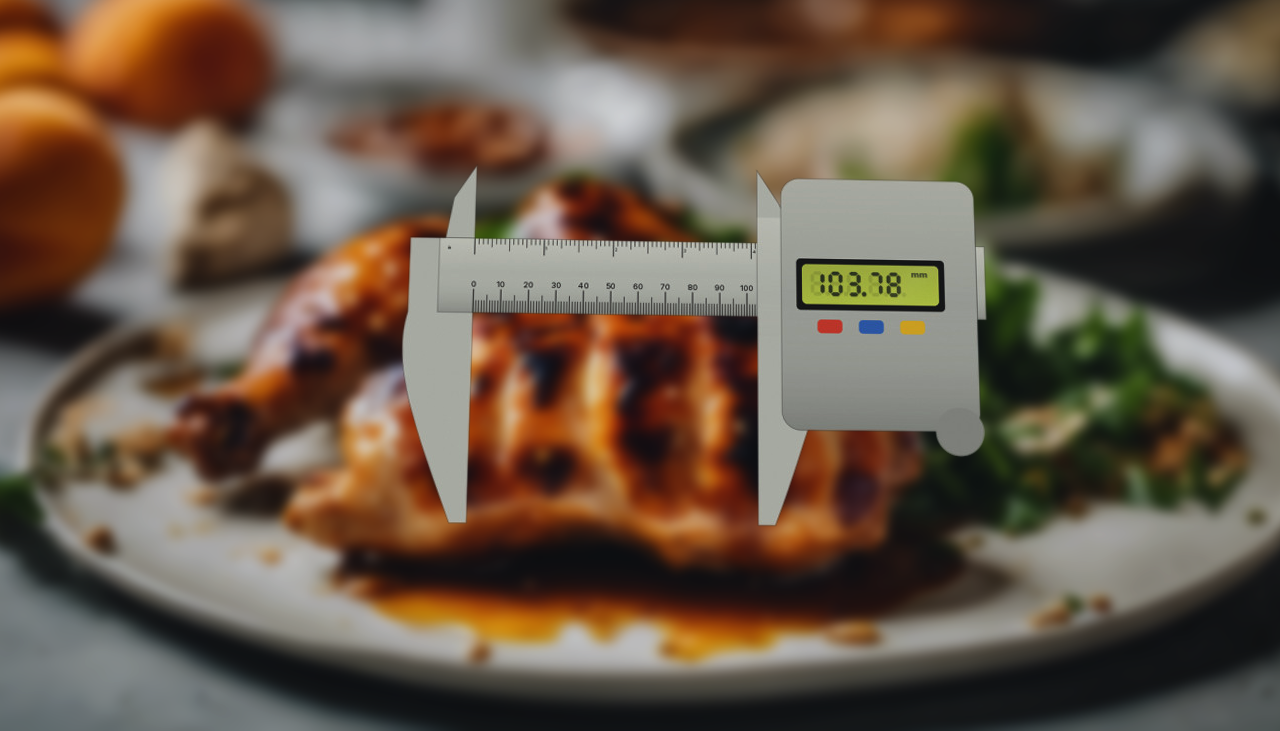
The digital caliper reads 103.78 mm
